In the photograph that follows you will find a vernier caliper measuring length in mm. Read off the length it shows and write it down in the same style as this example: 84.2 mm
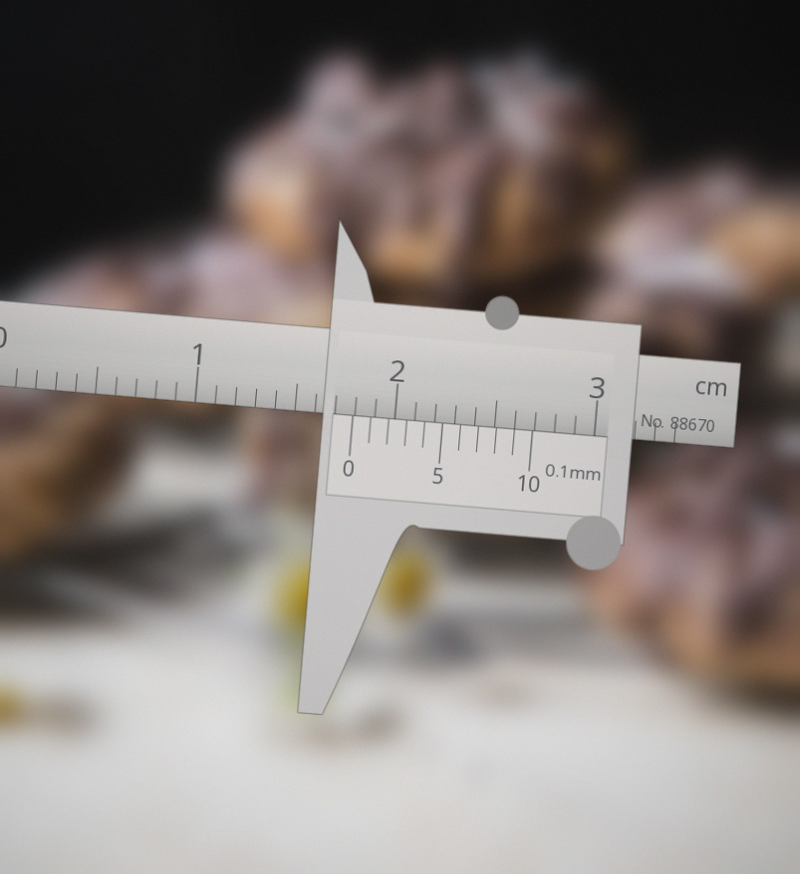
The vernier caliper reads 17.9 mm
